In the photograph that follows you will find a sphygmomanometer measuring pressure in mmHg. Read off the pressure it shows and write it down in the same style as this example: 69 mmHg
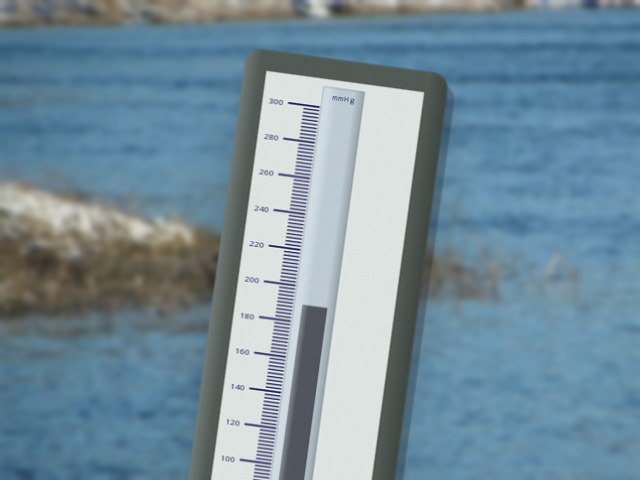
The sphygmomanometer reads 190 mmHg
